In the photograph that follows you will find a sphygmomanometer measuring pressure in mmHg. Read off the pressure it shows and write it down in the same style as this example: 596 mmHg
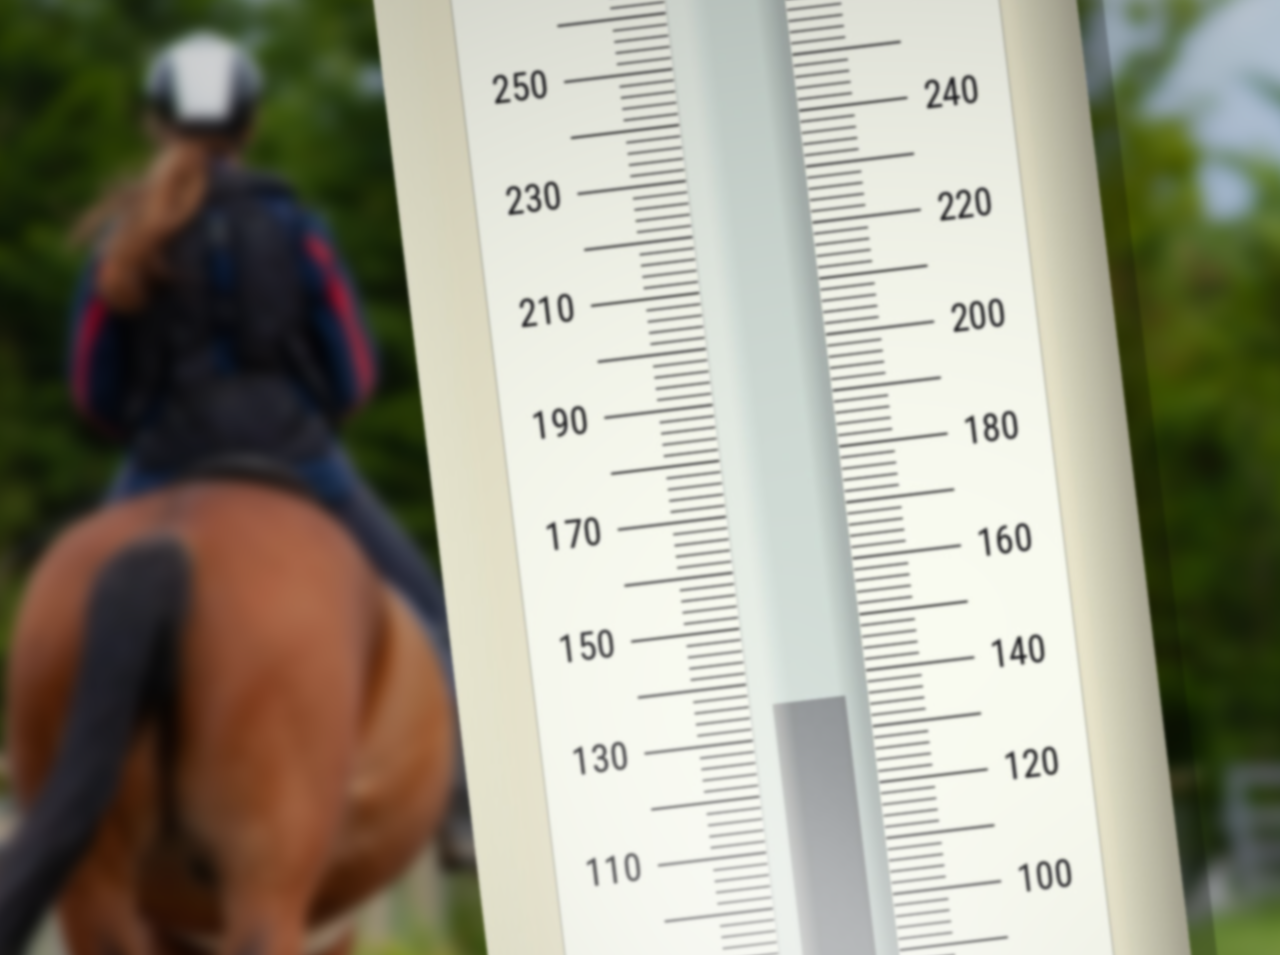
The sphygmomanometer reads 136 mmHg
